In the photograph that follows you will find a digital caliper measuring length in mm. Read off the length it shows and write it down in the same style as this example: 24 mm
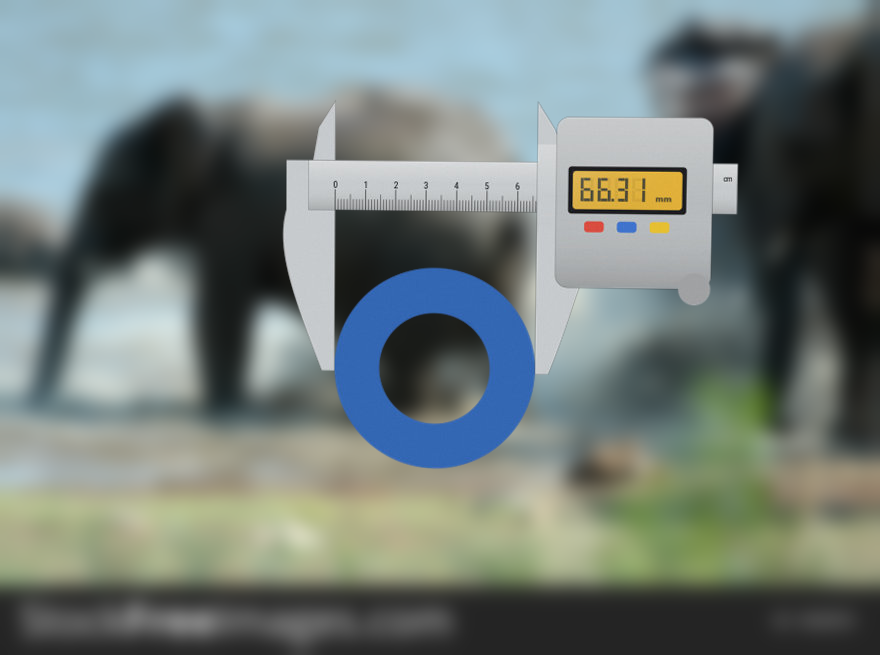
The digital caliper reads 66.31 mm
